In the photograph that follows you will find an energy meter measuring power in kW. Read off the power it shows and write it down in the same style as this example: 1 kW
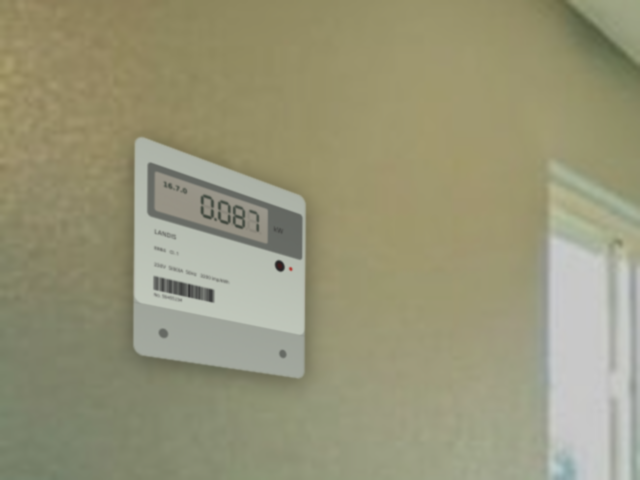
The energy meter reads 0.087 kW
